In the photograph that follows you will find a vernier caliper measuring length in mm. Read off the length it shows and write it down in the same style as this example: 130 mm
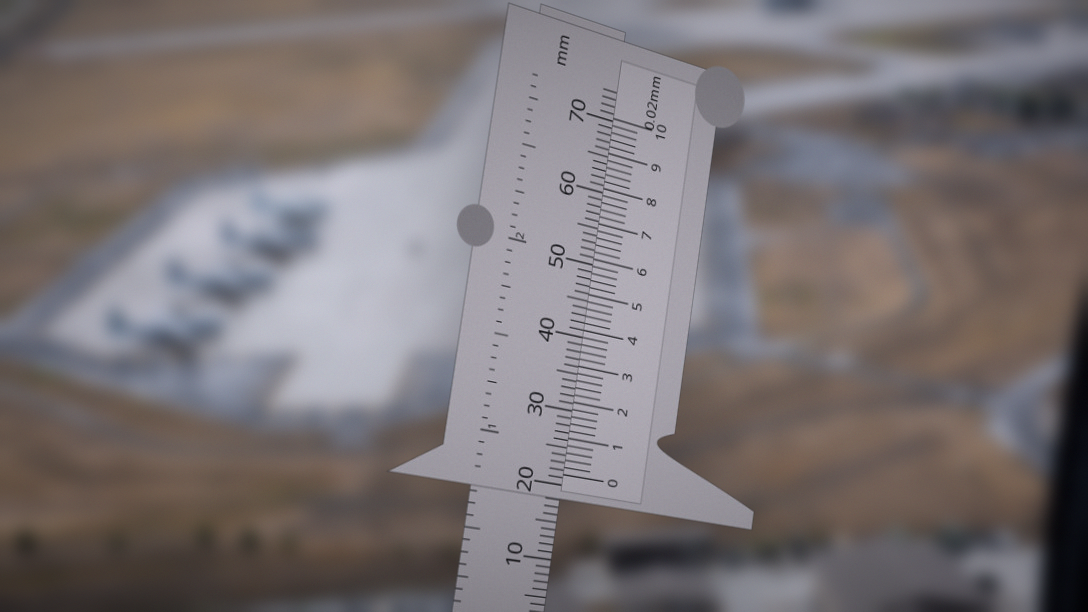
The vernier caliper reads 21.4 mm
